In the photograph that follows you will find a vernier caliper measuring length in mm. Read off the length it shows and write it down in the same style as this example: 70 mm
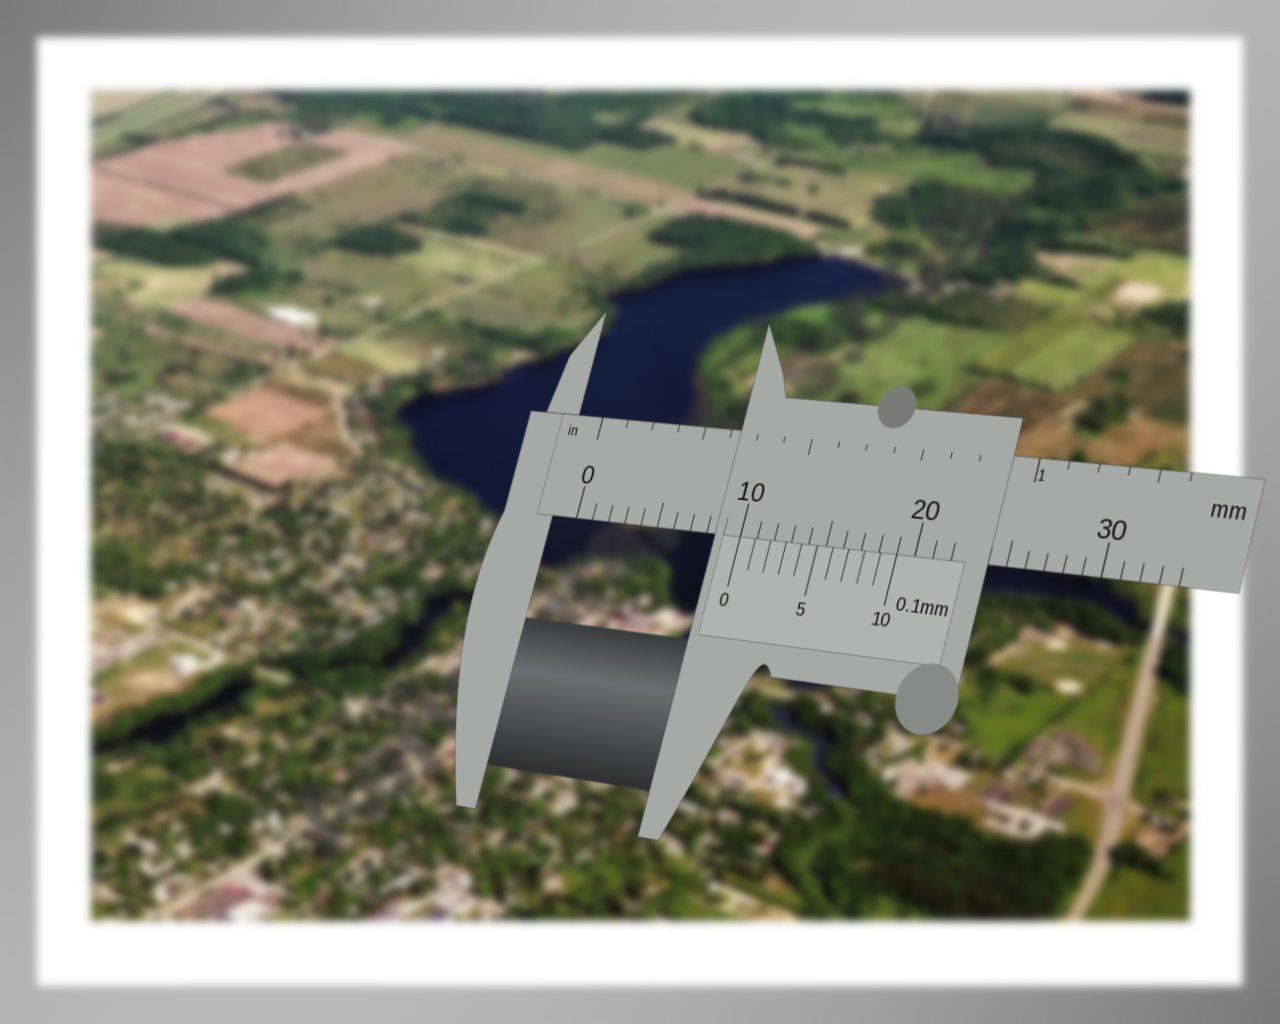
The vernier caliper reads 10.0 mm
